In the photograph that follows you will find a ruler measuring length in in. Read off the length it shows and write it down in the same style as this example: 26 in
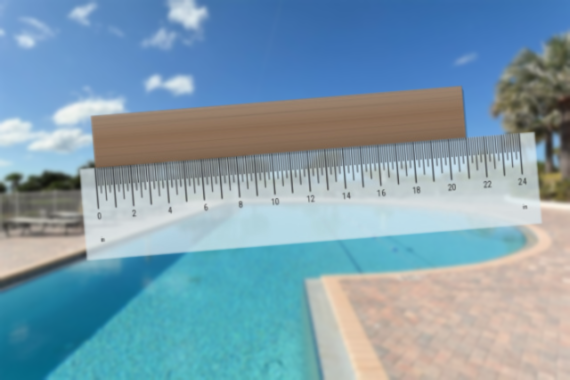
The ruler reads 21 in
